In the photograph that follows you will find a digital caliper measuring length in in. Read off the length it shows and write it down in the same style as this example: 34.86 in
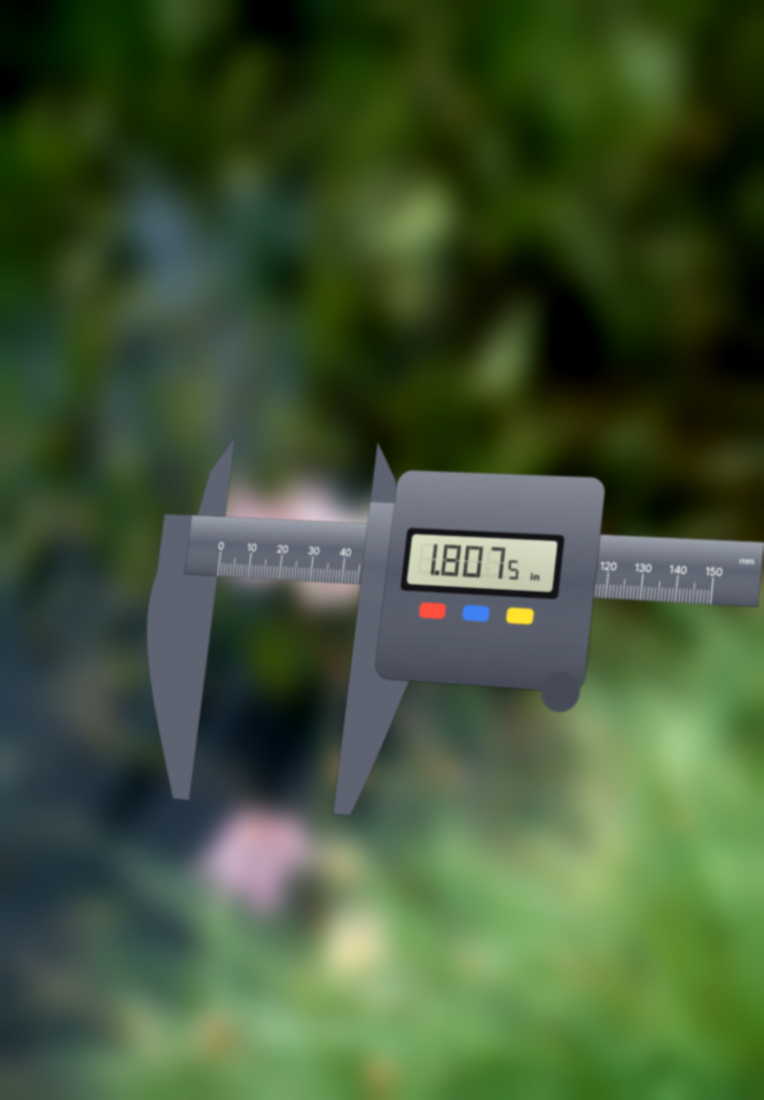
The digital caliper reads 1.8075 in
